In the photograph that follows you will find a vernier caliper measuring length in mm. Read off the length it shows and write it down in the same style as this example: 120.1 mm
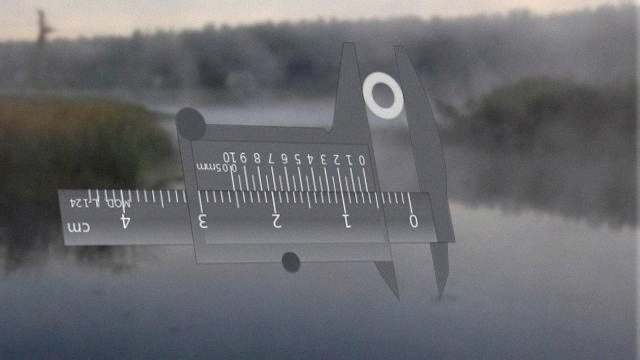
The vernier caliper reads 6.2 mm
